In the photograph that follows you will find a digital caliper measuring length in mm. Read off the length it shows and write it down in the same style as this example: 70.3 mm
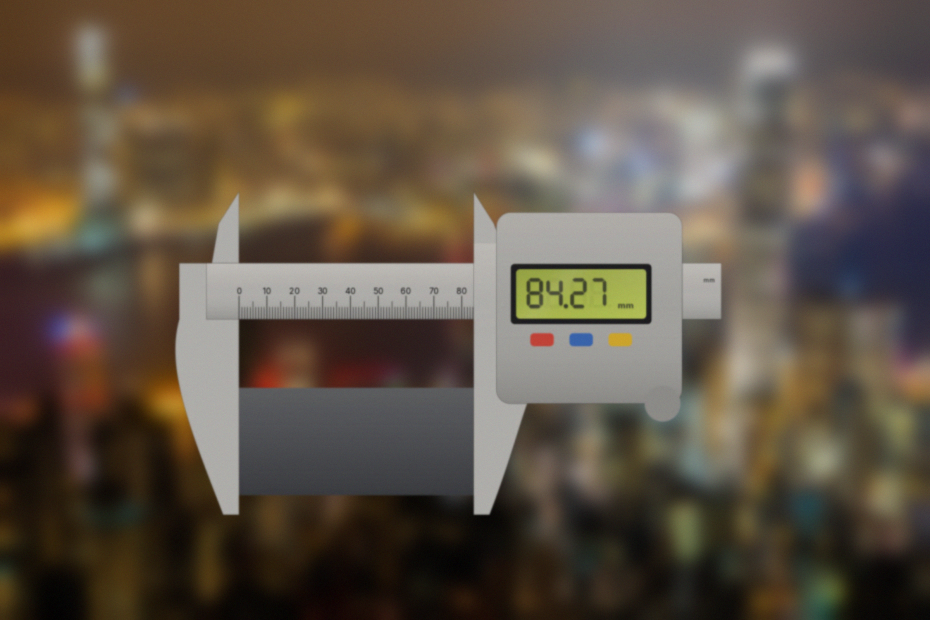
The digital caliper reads 84.27 mm
